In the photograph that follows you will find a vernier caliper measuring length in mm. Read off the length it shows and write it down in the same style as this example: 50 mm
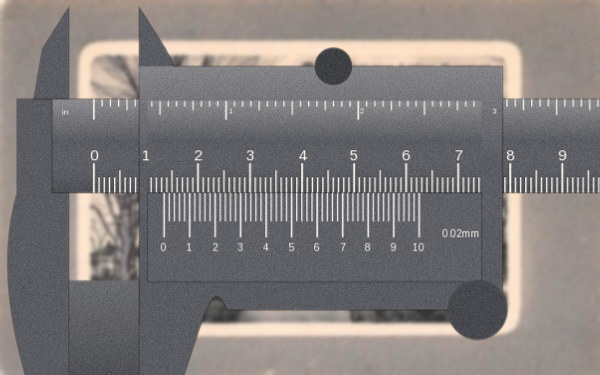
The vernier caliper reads 13.5 mm
